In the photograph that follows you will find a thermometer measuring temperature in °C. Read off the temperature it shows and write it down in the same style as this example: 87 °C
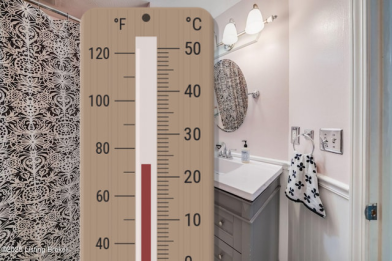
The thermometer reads 23 °C
